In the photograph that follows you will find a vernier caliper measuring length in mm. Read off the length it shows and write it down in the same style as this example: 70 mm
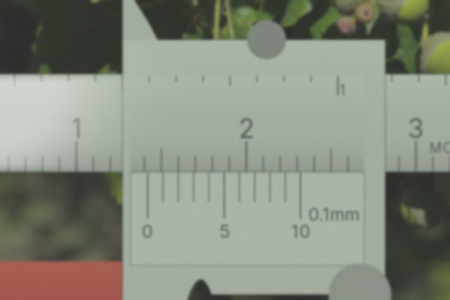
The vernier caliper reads 14.2 mm
